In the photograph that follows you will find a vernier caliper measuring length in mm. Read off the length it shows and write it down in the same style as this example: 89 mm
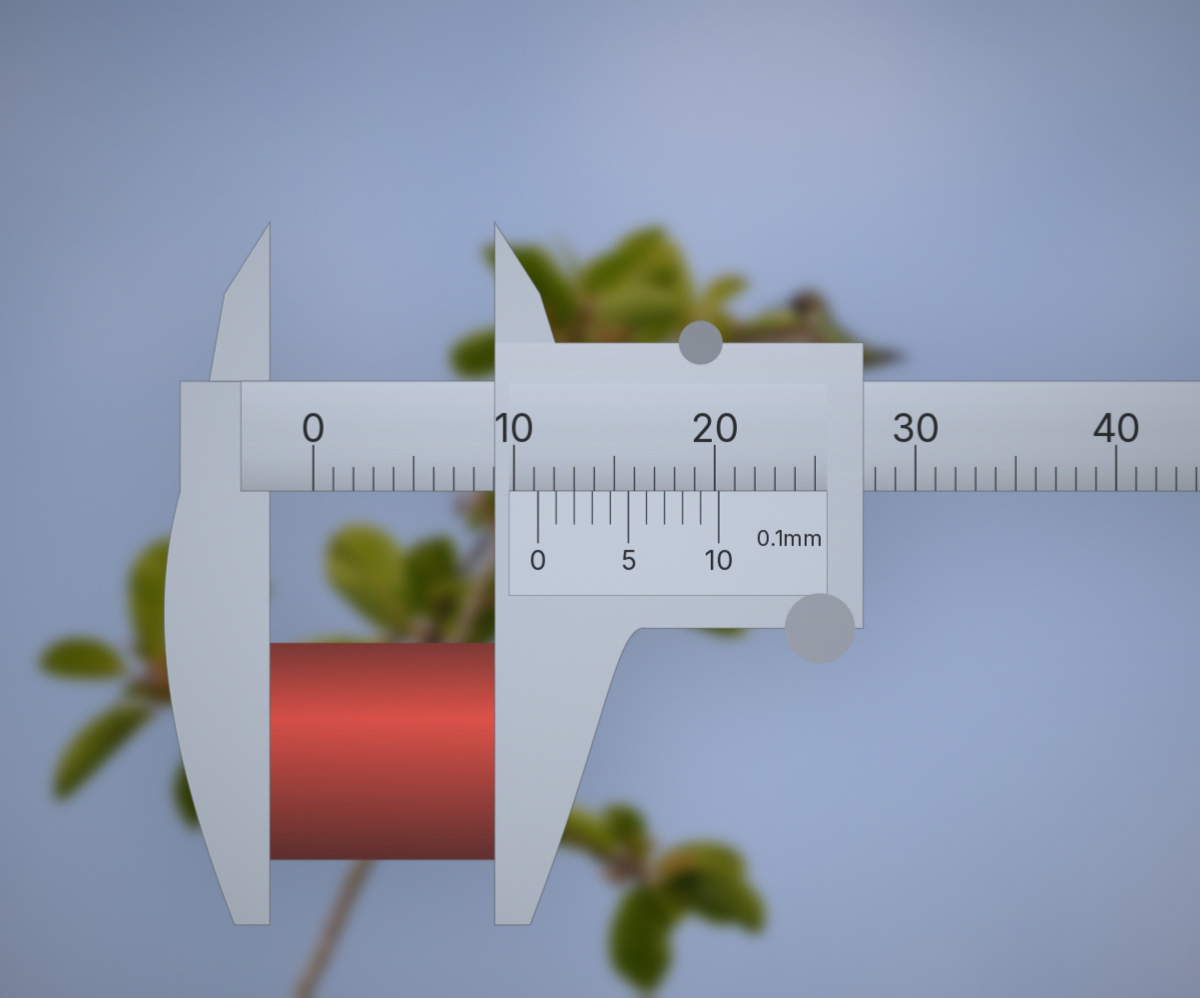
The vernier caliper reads 11.2 mm
